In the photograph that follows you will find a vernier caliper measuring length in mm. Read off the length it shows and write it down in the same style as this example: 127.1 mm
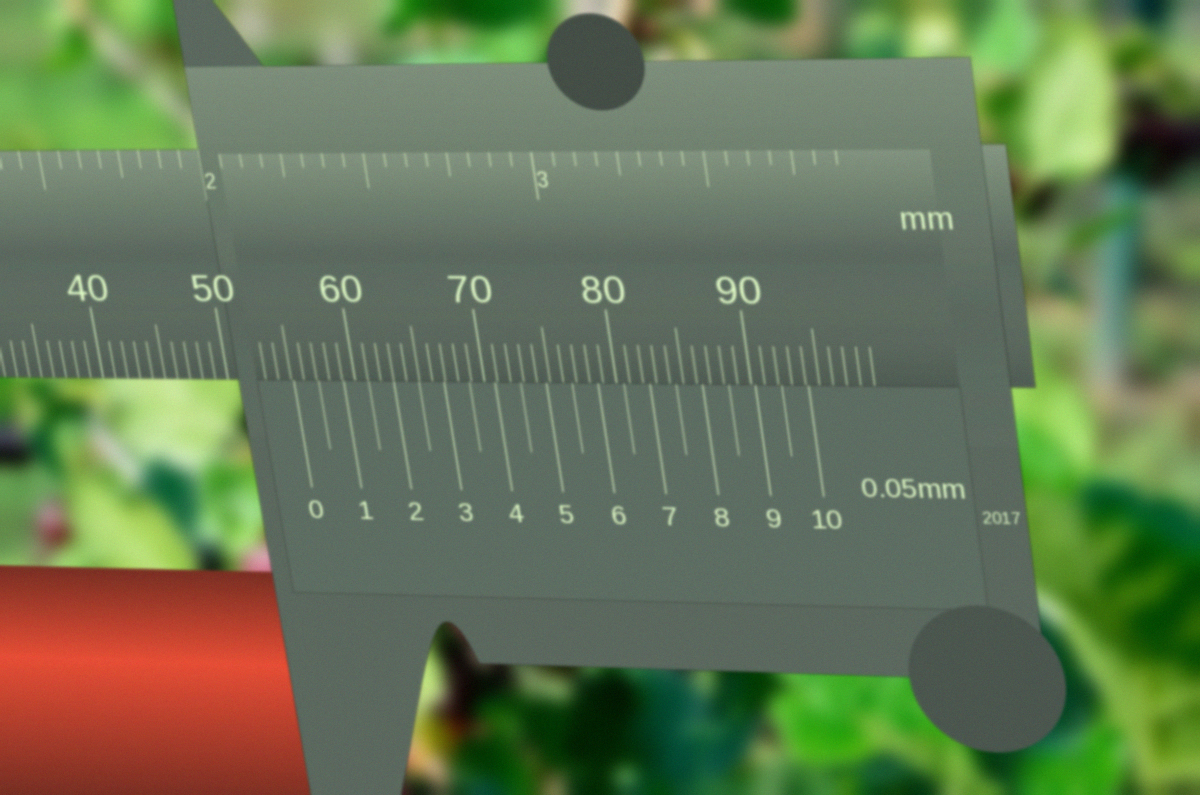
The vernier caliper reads 55.2 mm
